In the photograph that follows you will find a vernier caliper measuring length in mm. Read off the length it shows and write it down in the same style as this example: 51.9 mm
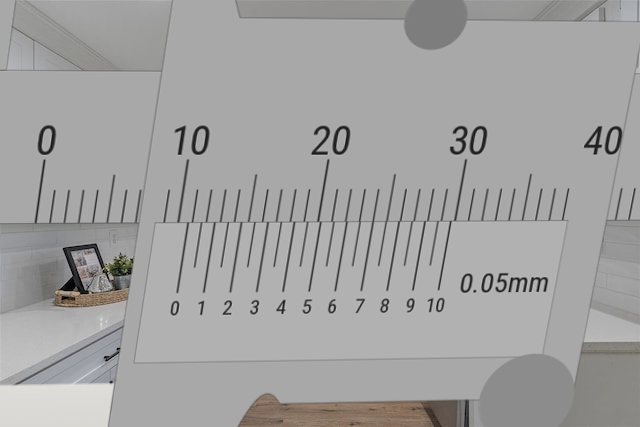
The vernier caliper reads 10.7 mm
